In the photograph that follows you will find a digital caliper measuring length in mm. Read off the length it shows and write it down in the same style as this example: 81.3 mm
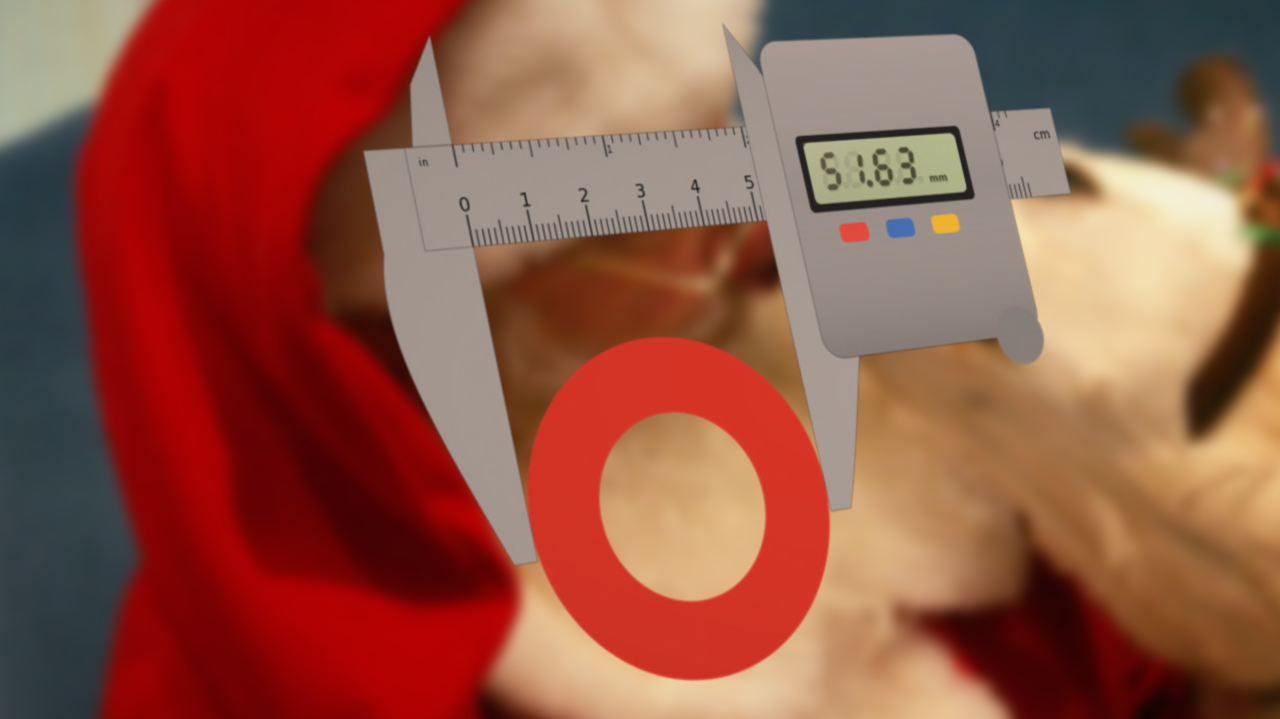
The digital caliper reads 51.63 mm
